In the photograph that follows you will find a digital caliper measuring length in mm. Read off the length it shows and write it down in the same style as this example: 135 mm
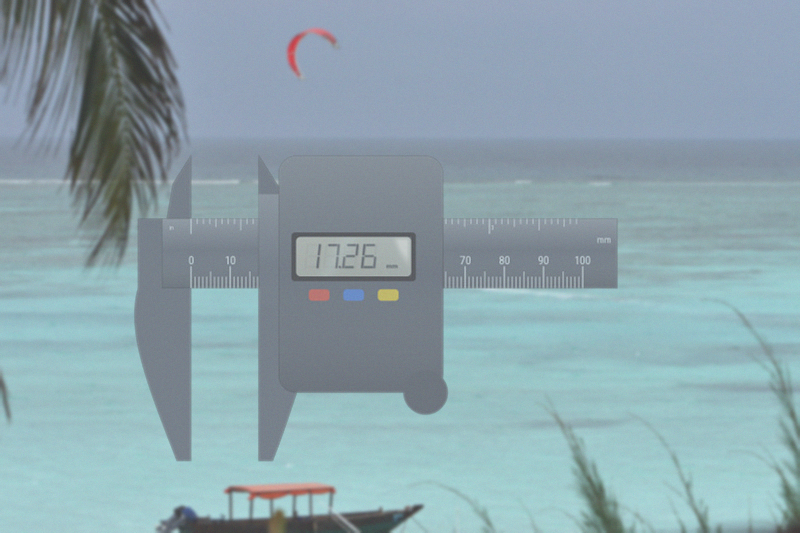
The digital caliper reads 17.26 mm
